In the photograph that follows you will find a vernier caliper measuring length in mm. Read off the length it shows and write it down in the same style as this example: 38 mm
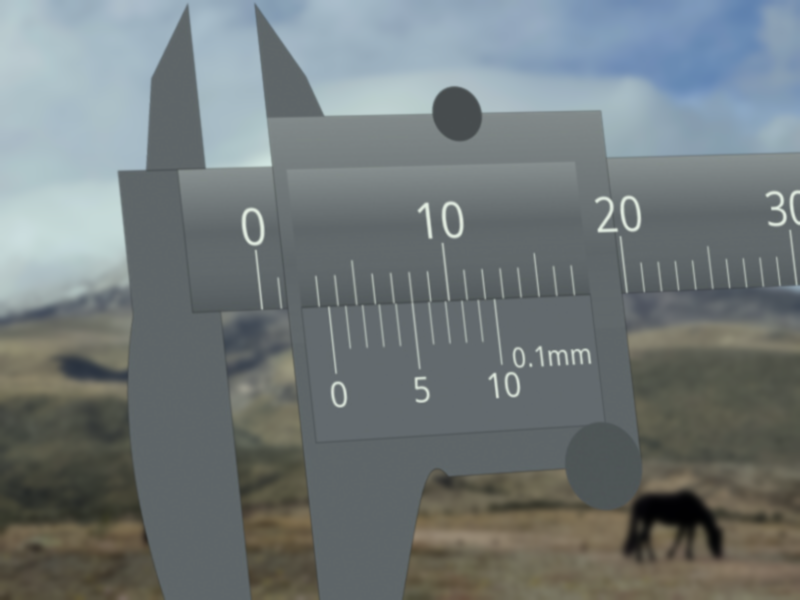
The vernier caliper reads 3.5 mm
